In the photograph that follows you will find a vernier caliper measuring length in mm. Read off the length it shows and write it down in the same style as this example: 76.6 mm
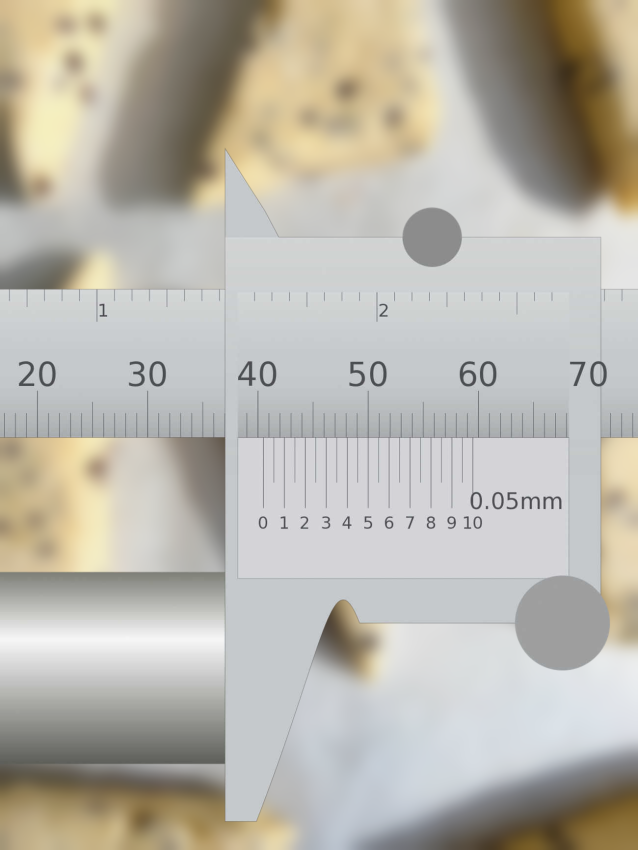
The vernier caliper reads 40.5 mm
